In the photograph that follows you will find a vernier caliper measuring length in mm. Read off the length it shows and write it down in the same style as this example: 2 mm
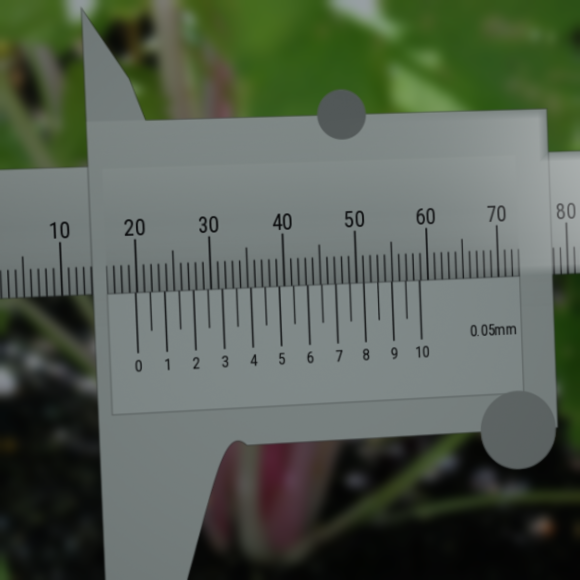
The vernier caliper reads 19.8 mm
